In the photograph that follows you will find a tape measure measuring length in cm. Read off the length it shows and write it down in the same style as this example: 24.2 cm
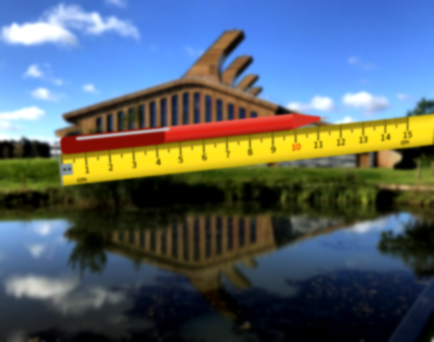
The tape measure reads 11.5 cm
